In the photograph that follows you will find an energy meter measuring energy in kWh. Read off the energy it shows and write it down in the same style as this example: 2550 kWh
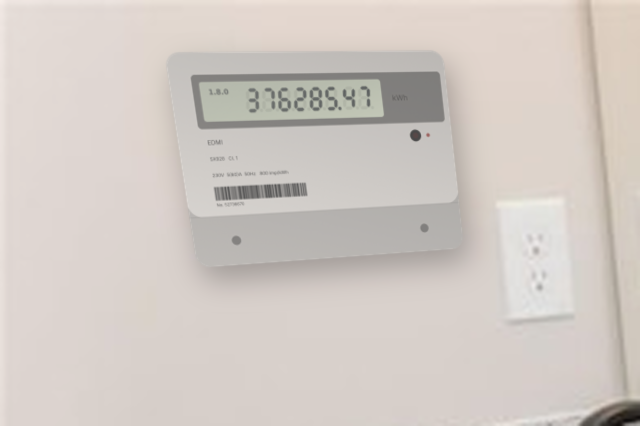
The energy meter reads 376285.47 kWh
